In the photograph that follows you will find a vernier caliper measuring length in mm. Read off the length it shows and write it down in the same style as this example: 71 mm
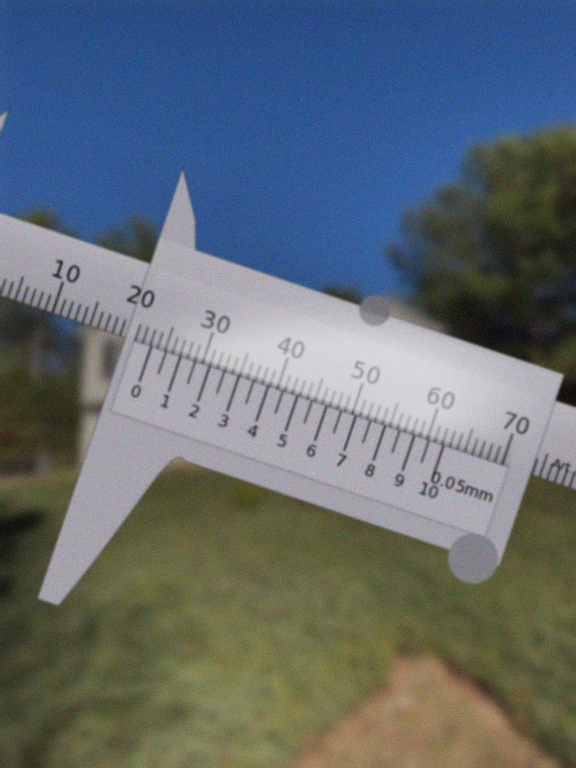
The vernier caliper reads 23.2 mm
